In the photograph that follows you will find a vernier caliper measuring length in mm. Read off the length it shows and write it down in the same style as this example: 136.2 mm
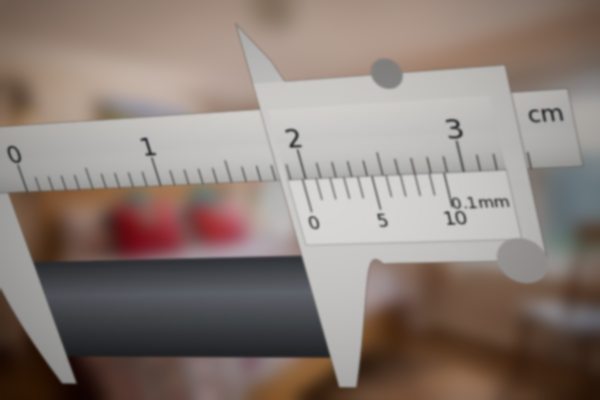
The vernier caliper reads 19.8 mm
